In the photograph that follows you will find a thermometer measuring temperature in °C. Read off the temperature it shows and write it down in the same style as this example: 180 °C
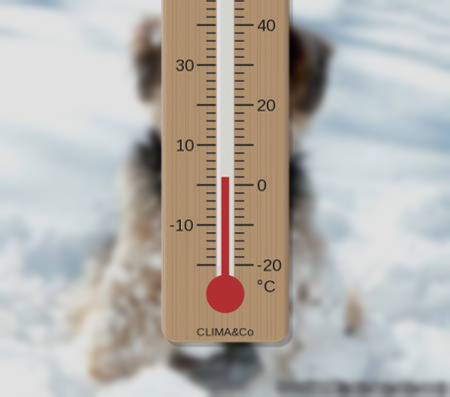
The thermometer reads 2 °C
